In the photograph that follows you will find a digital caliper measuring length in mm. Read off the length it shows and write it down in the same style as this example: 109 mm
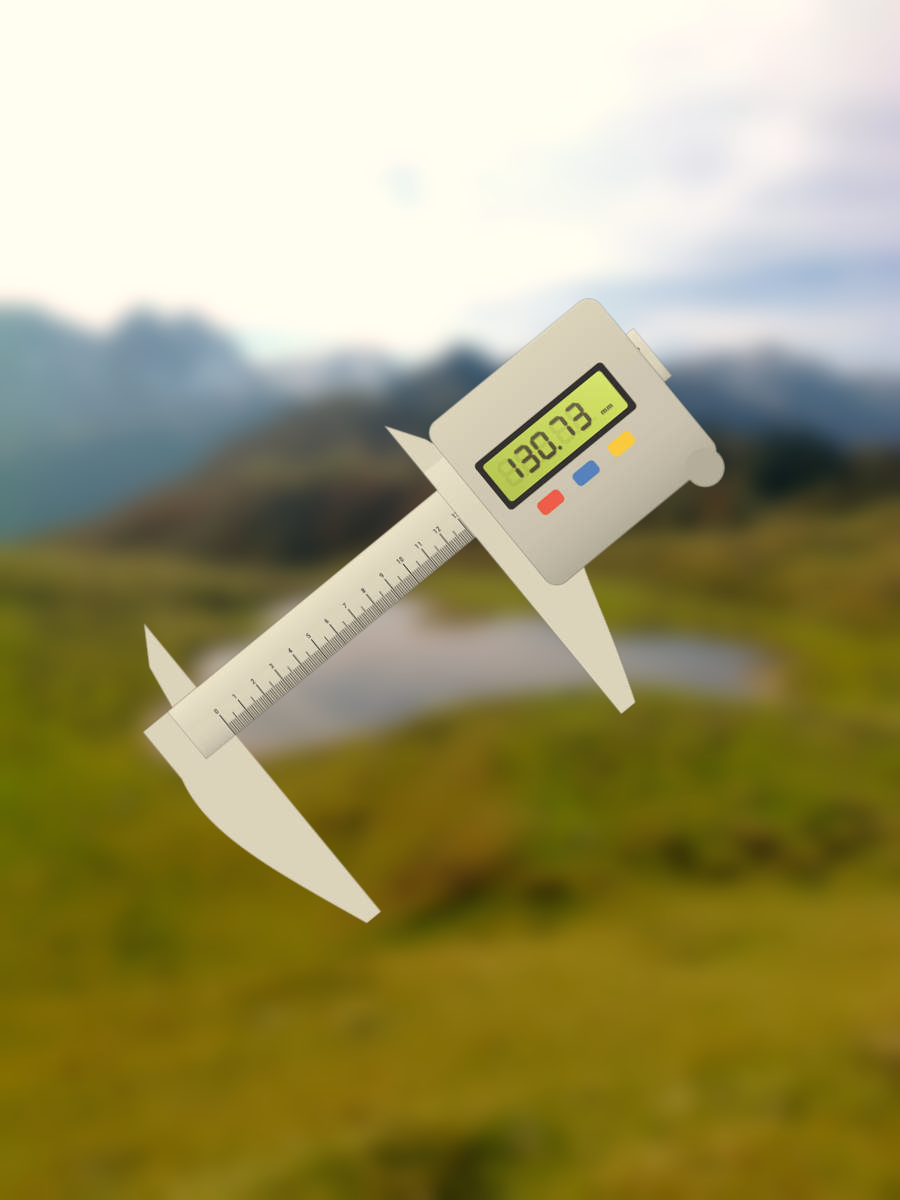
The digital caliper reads 130.73 mm
